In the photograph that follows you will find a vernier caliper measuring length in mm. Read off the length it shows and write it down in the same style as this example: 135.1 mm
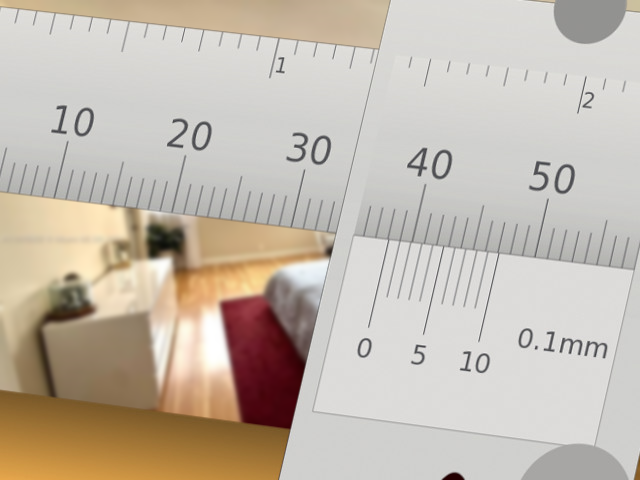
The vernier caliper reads 38.1 mm
